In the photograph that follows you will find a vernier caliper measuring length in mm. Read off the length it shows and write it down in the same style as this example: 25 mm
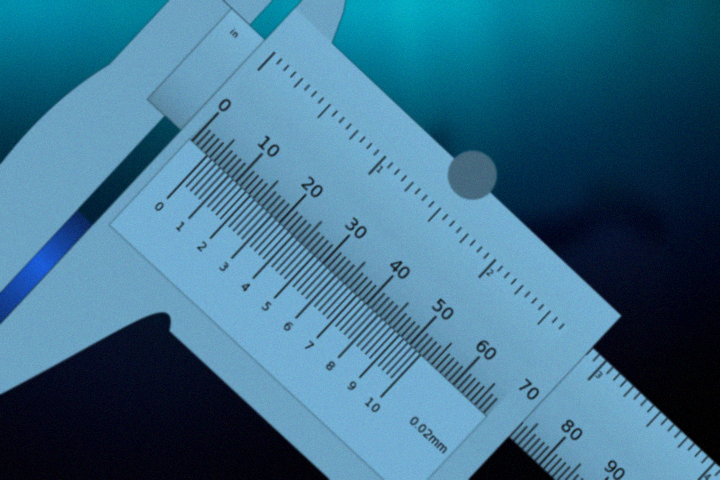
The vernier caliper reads 3.5 mm
